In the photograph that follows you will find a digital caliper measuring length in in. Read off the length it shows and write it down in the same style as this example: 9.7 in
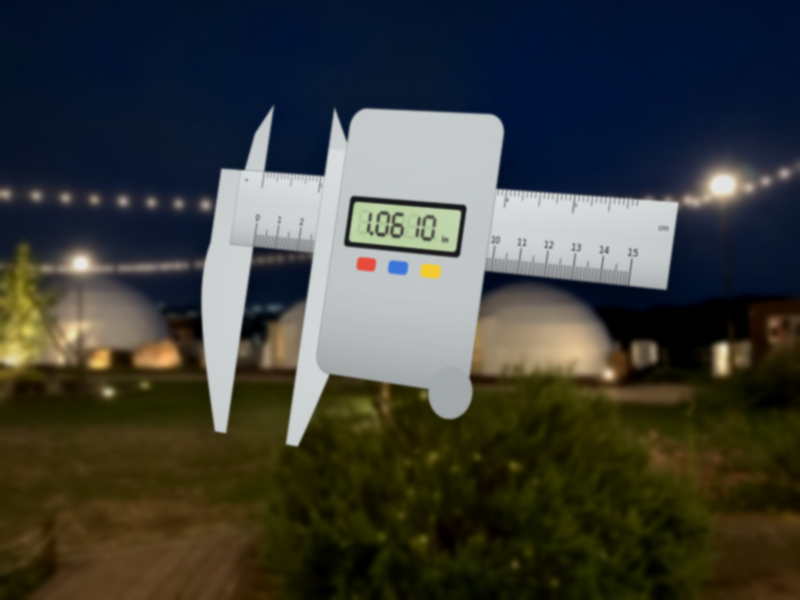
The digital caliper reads 1.0610 in
